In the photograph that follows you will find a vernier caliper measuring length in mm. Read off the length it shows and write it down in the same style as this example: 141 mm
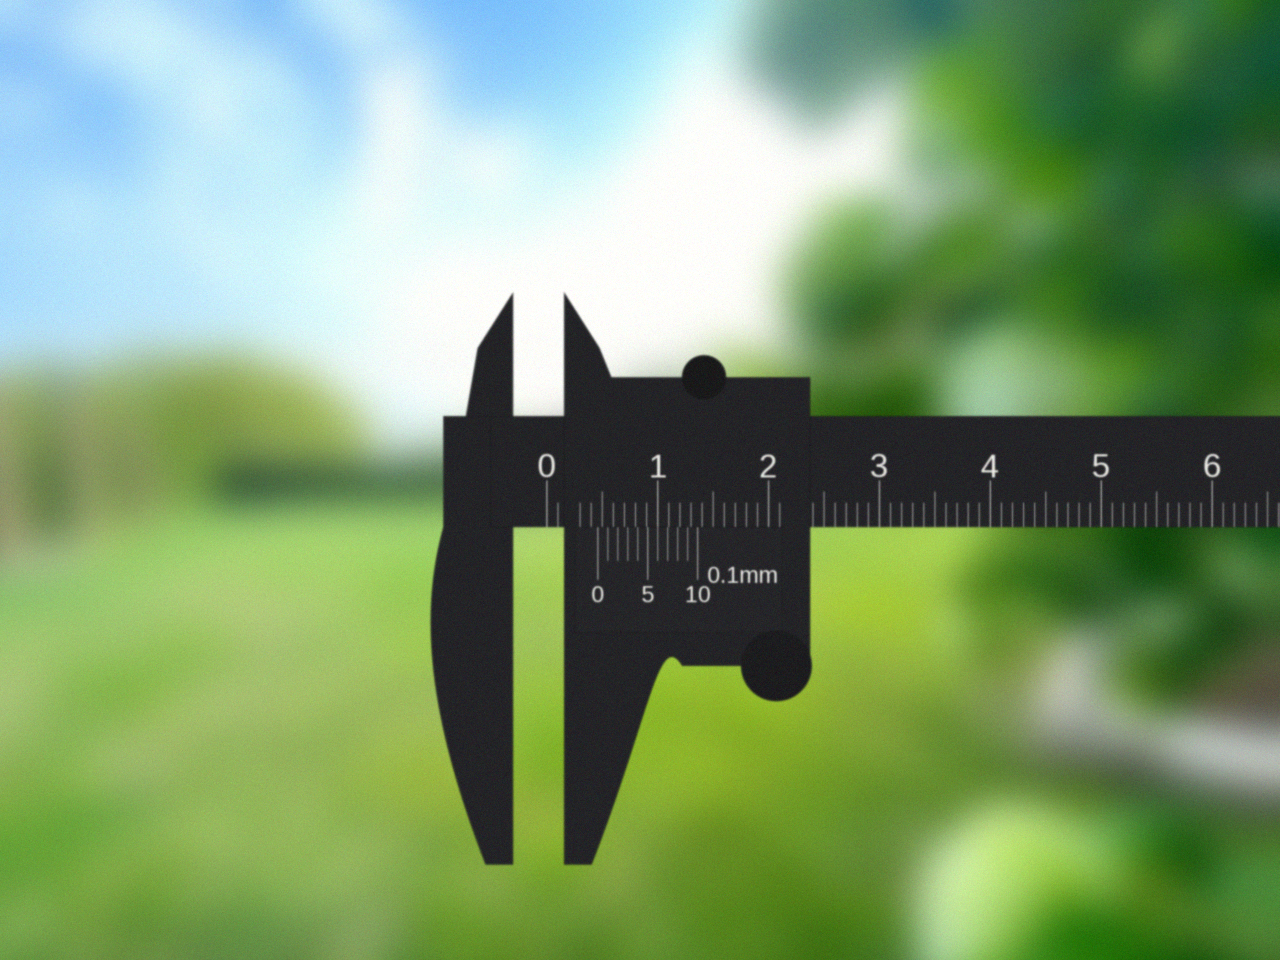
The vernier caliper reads 4.6 mm
